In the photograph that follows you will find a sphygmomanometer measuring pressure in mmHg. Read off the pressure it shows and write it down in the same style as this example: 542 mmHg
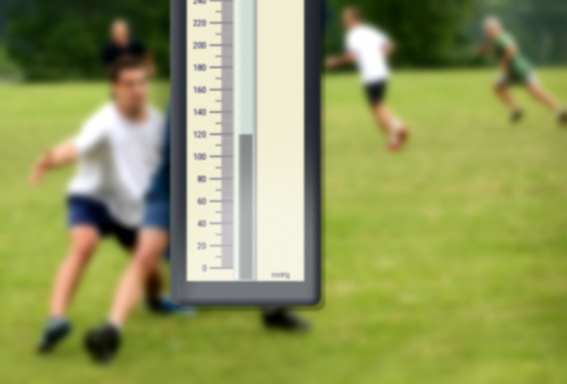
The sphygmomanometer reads 120 mmHg
